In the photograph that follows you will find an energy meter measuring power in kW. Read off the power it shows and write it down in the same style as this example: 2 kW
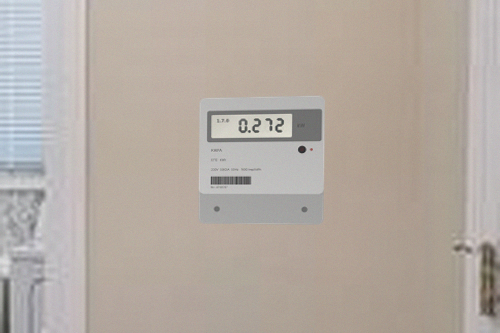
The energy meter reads 0.272 kW
